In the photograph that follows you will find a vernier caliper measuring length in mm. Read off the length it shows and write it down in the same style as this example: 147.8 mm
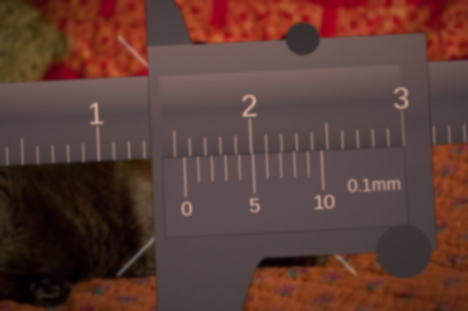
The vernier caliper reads 15.6 mm
